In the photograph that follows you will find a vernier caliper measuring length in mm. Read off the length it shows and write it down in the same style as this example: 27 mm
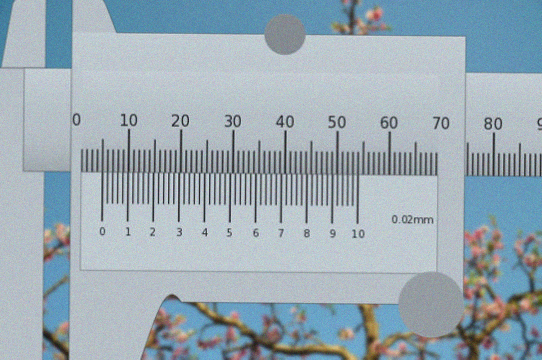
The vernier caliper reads 5.0 mm
